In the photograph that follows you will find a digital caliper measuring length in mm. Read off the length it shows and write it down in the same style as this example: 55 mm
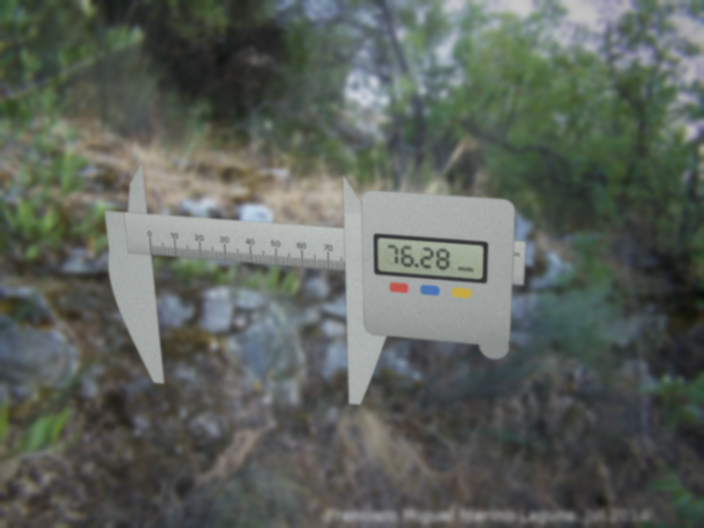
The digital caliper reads 76.28 mm
